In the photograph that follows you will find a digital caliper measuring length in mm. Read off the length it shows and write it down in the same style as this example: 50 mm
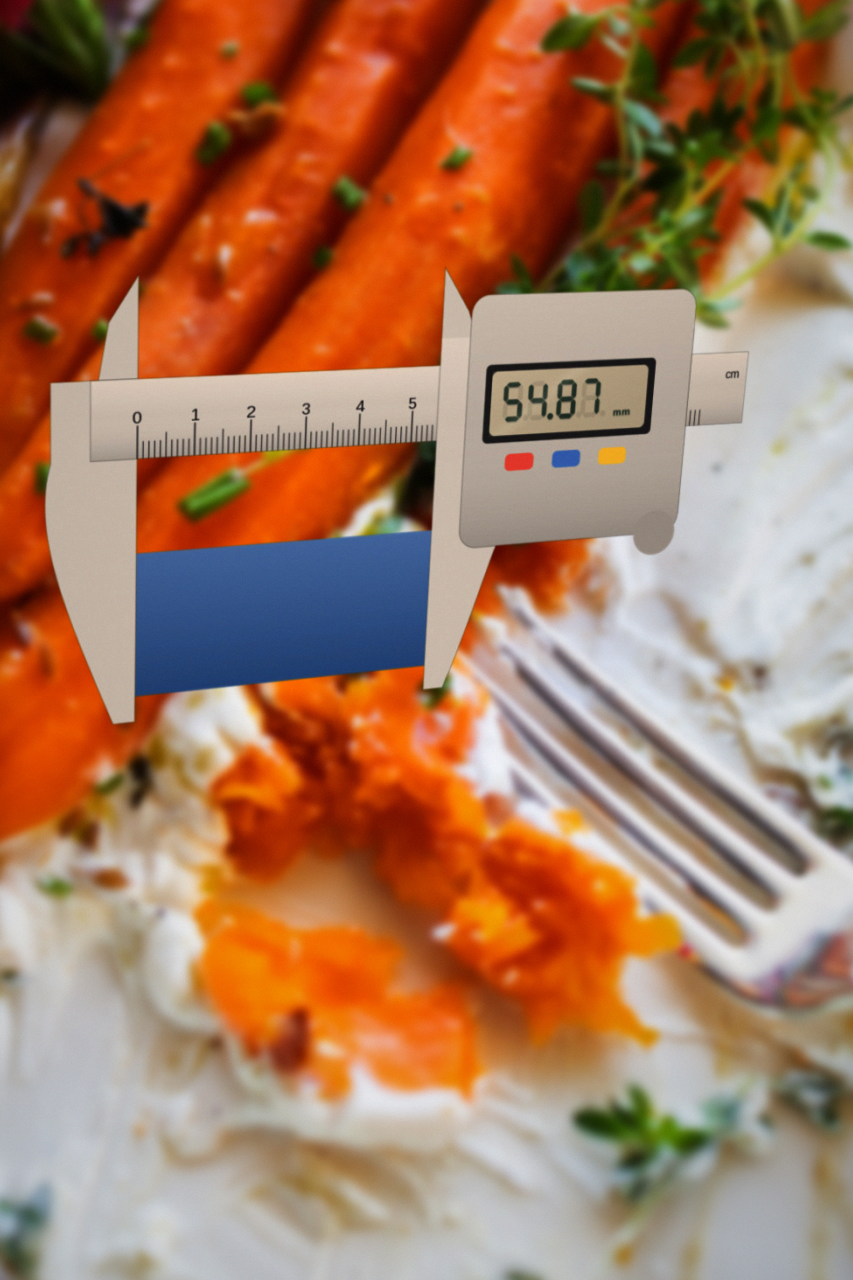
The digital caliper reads 54.87 mm
